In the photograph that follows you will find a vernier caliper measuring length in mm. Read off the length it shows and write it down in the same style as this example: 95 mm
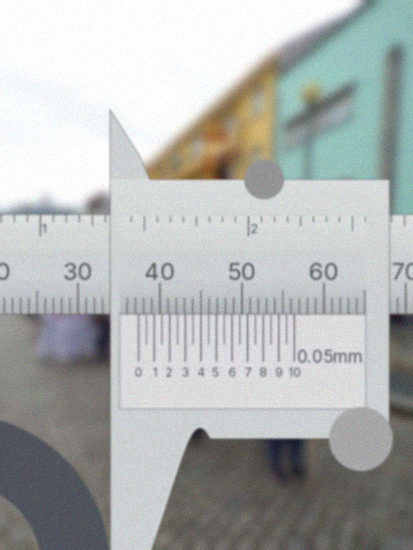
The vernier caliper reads 37.4 mm
